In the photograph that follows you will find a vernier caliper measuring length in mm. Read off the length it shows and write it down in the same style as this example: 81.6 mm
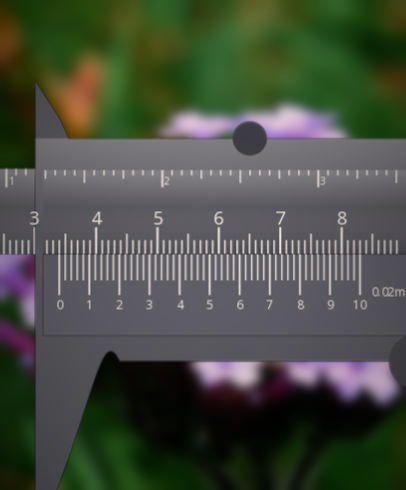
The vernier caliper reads 34.0 mm
